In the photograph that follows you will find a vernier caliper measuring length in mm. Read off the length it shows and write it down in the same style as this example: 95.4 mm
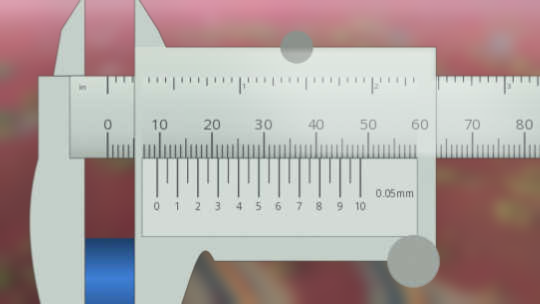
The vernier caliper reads 9.5 mm
